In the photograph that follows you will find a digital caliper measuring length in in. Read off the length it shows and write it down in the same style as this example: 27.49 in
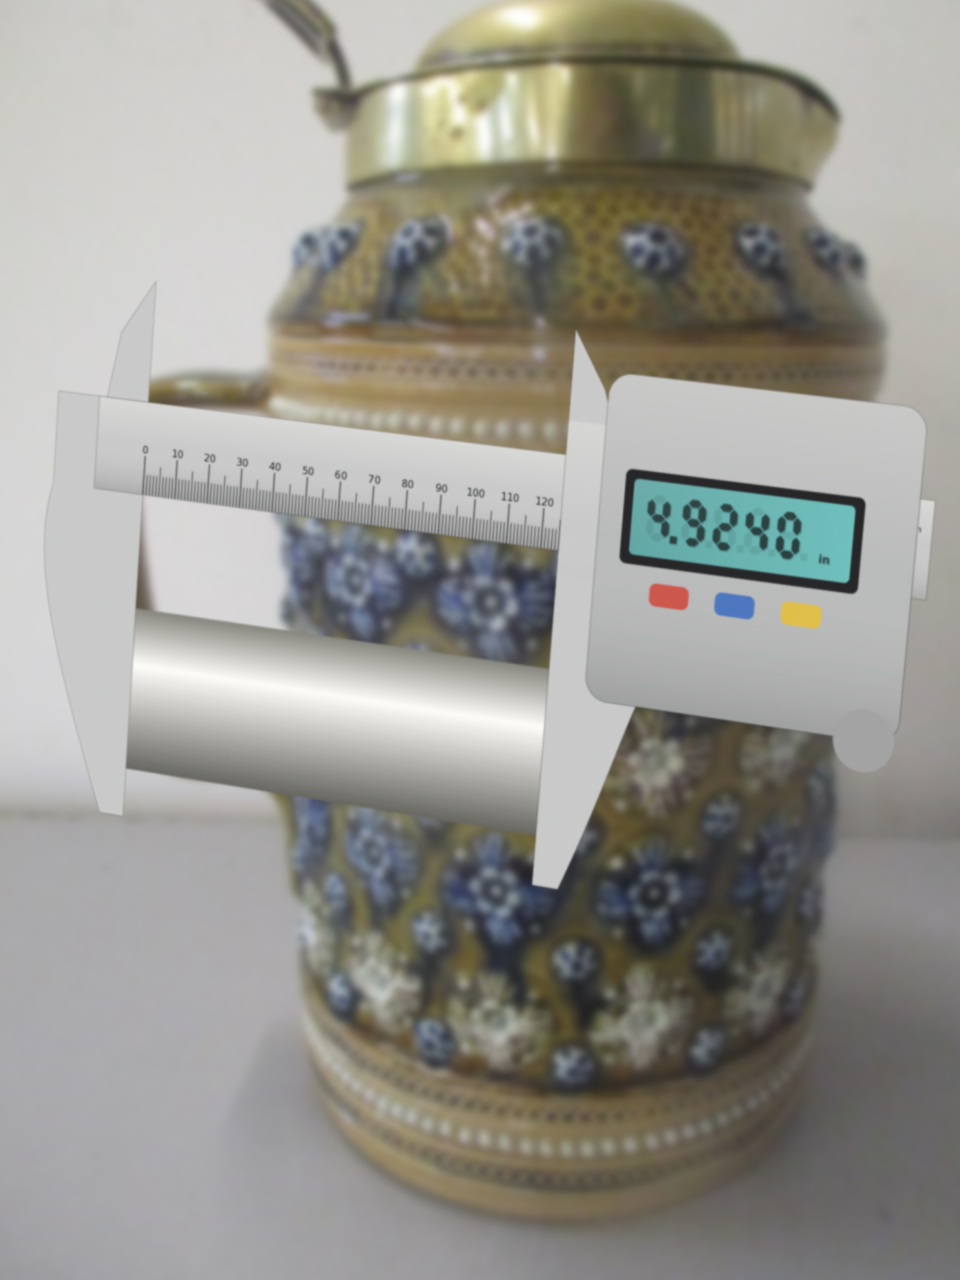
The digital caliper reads 4.9240 in
